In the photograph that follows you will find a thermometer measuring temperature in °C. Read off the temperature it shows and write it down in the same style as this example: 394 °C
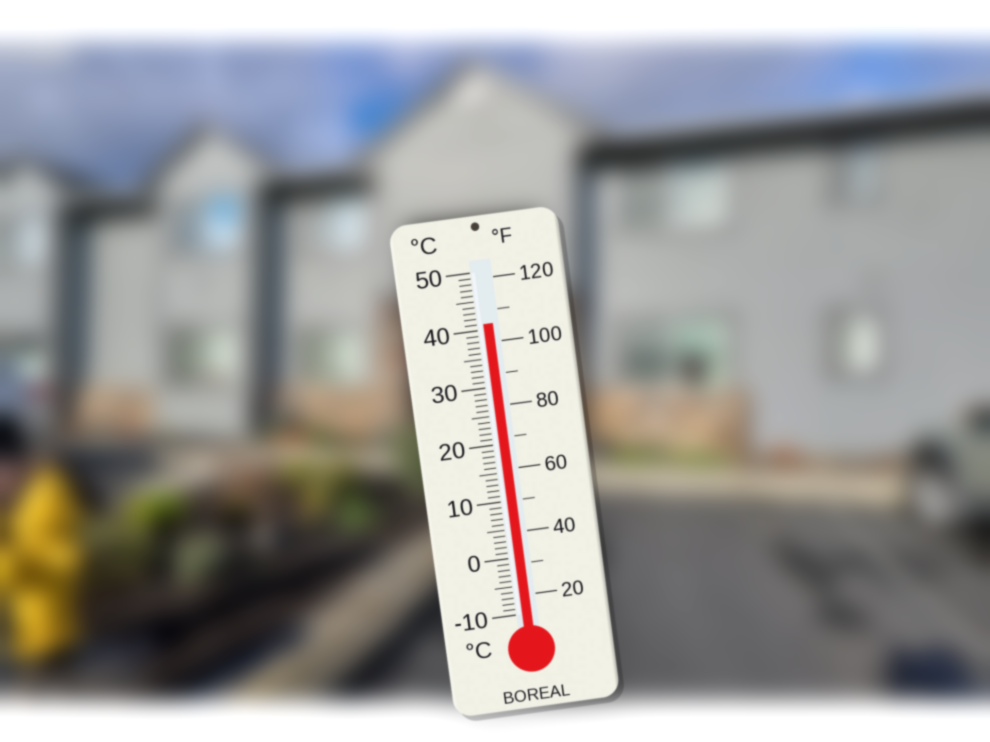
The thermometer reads 41 °C
